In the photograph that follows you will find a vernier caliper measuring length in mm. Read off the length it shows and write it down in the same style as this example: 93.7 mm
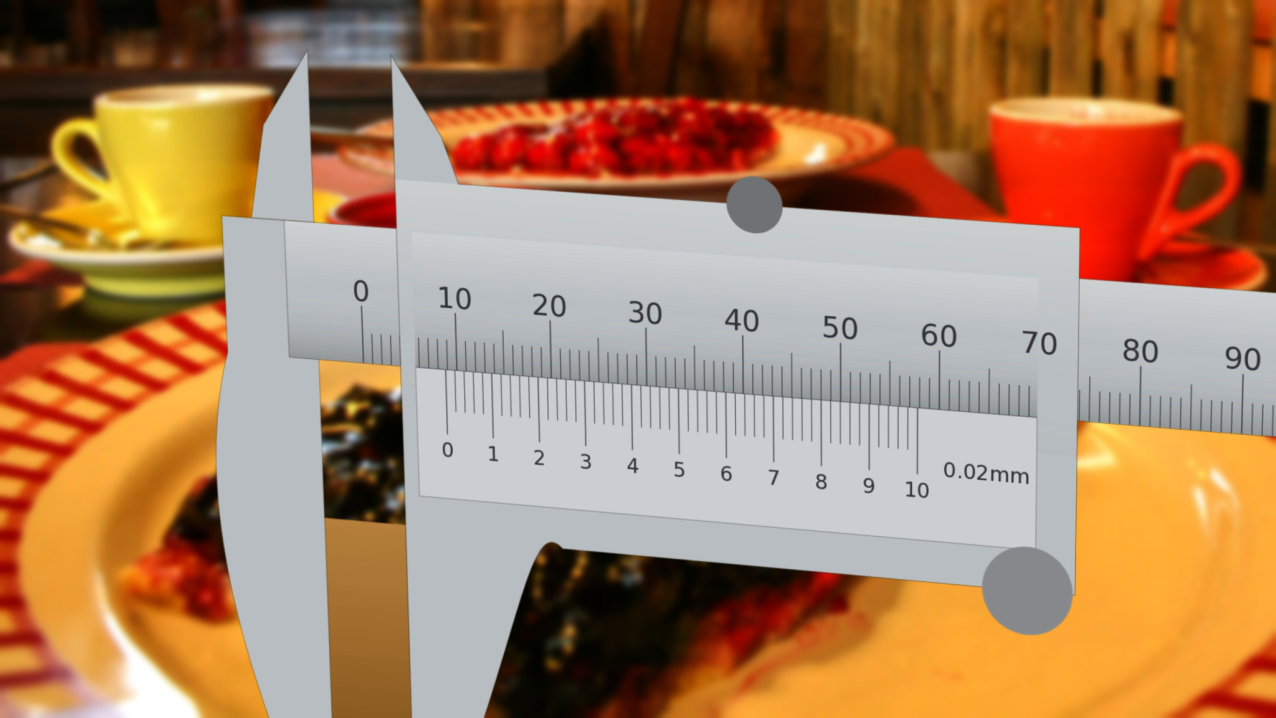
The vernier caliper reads 8.8 mm
